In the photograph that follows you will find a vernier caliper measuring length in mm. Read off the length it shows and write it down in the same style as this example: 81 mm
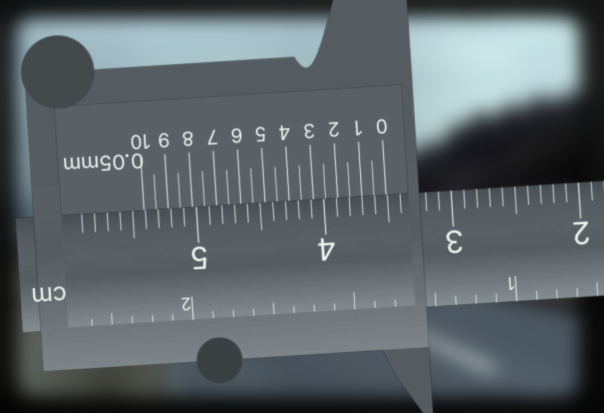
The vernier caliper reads 35.1 mm
